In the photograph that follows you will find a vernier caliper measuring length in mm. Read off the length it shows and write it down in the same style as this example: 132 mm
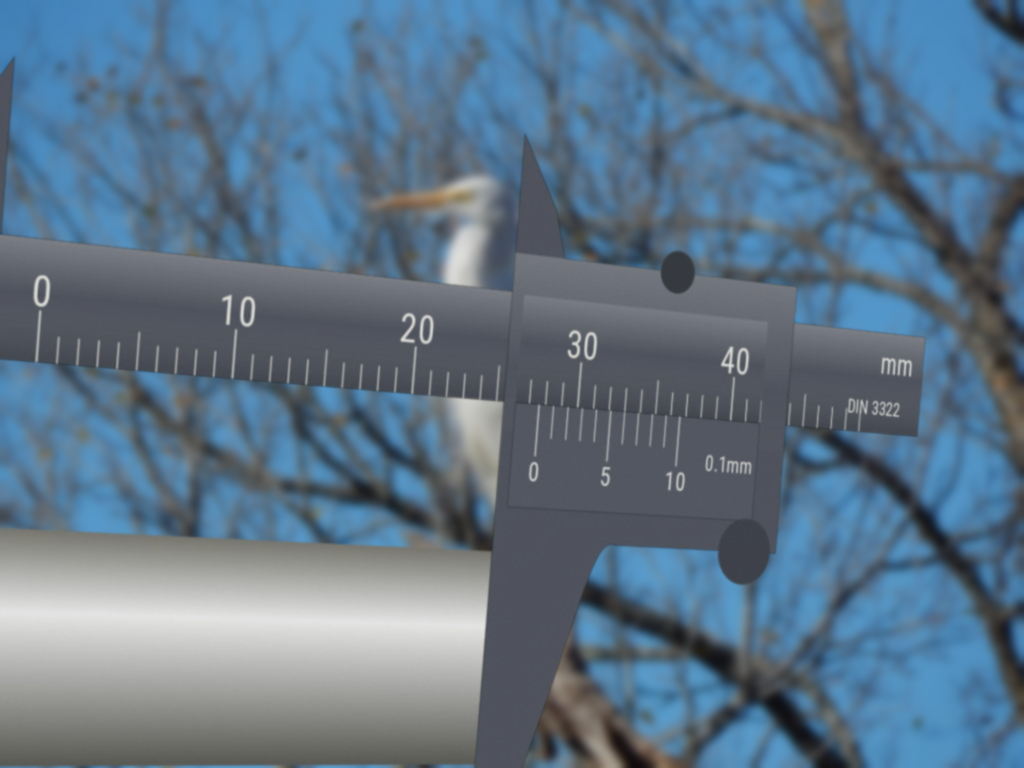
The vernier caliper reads 27.6 mm
